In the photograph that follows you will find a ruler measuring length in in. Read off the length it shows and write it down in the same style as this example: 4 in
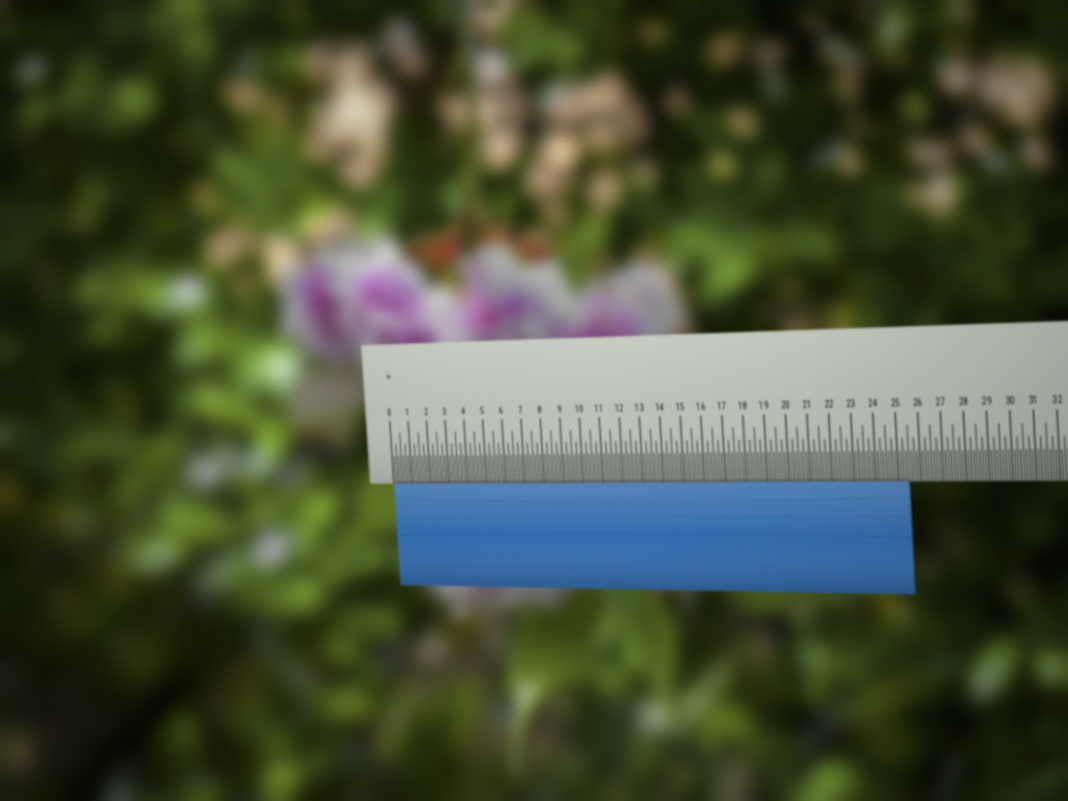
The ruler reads 25.5 in
